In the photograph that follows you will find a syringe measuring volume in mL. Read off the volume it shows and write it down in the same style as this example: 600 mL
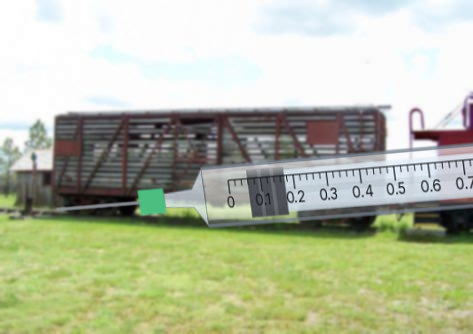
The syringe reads 0.06 mL
